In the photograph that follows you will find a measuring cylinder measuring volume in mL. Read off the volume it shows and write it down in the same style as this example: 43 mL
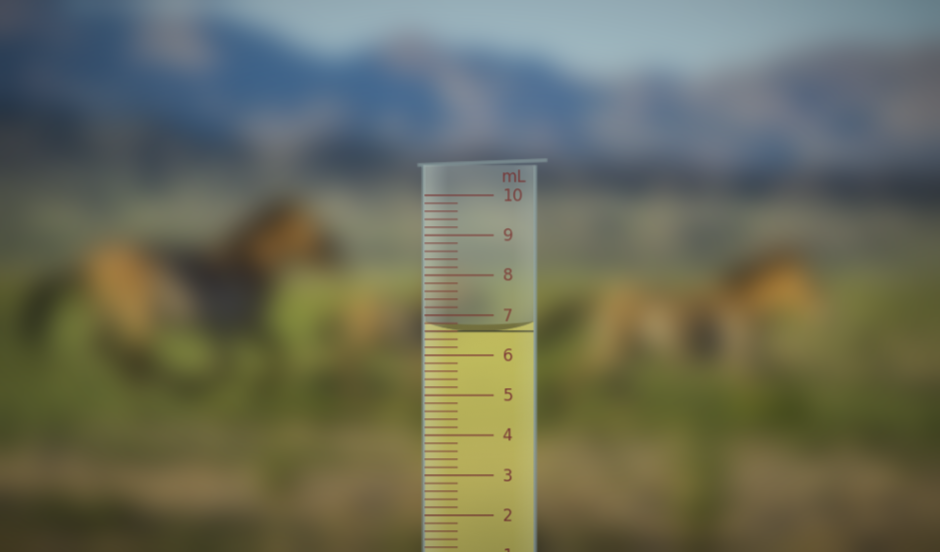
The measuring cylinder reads 6.6 mL
